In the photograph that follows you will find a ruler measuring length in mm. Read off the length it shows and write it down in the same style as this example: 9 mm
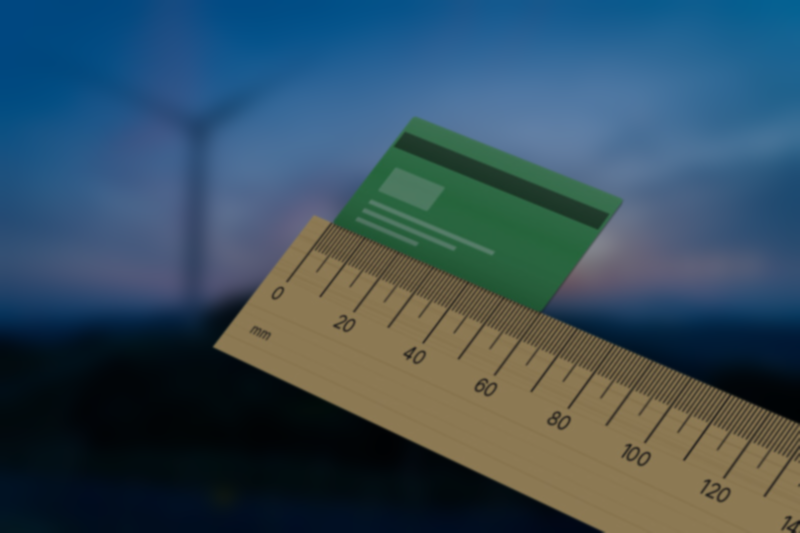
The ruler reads 60 mm
